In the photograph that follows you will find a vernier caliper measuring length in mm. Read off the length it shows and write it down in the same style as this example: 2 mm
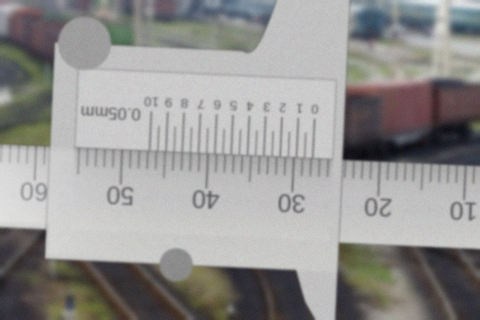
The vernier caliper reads 27.8 mm
